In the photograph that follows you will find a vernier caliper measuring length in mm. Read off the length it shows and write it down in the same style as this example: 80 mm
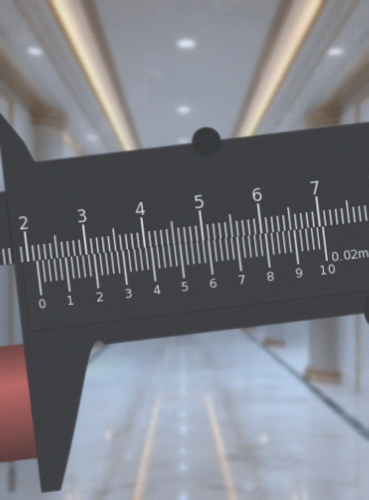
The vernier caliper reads 21.5 mm
